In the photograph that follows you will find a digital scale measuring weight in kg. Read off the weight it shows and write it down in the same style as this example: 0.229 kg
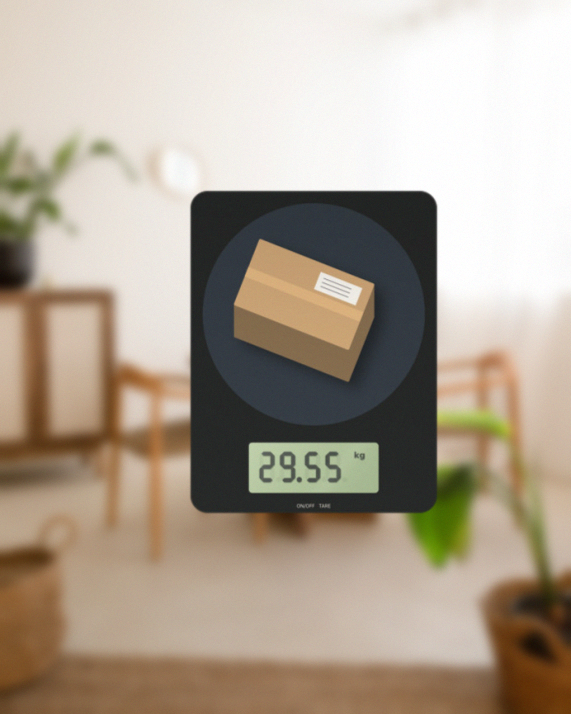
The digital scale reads 29.55 kg
